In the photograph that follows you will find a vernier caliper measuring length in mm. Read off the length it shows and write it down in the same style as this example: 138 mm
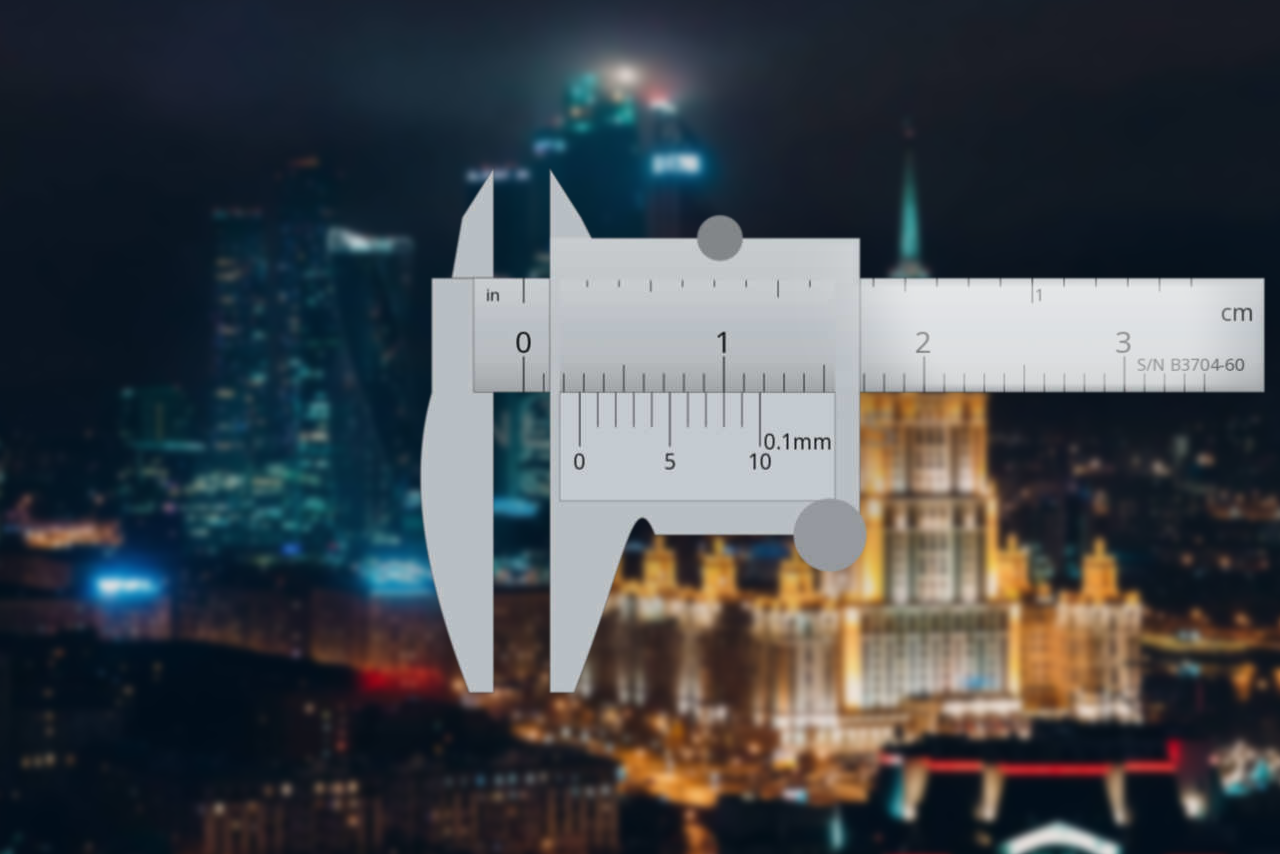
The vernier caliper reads 2.8 mm
